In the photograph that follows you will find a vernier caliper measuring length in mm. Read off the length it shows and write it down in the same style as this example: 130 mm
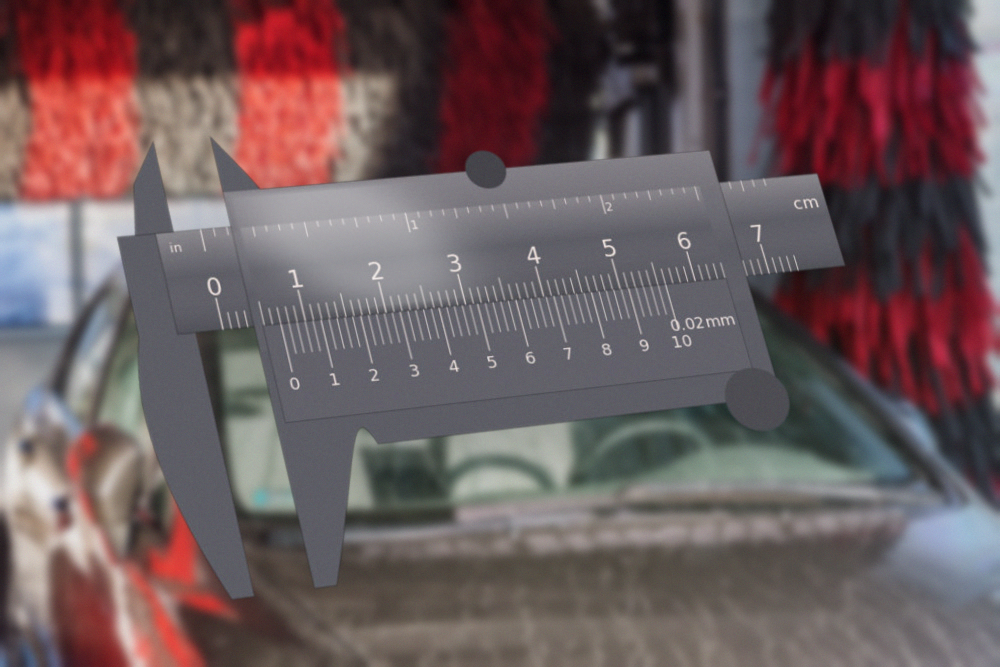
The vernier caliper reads 7.0 mm
